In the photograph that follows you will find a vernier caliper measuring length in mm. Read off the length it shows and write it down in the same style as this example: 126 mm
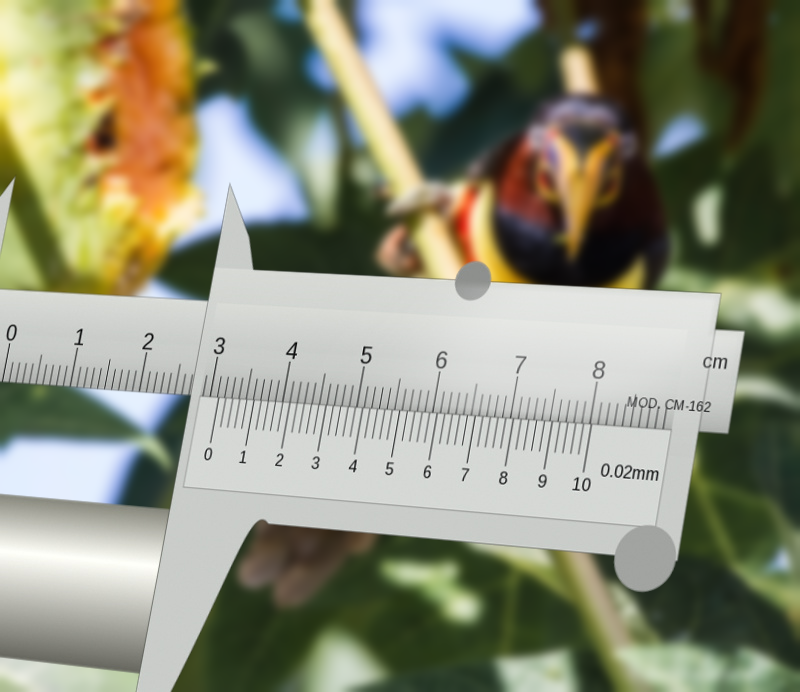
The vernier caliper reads 31.2 mm
